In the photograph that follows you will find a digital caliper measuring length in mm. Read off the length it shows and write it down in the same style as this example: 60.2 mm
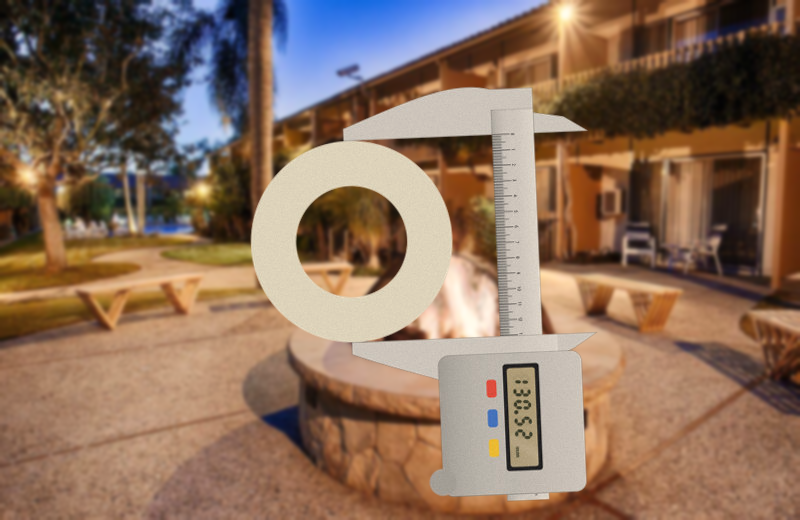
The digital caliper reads 130.52 mm
